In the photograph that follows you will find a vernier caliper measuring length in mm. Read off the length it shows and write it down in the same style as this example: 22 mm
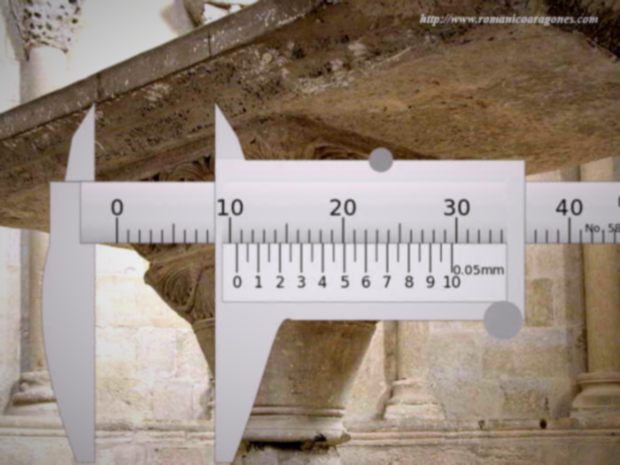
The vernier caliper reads 10.6 mm
